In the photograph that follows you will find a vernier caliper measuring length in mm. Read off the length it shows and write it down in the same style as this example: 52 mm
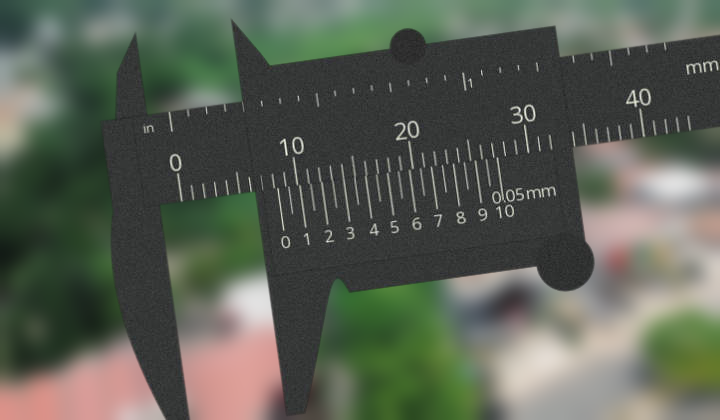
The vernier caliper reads 8.3 mm
